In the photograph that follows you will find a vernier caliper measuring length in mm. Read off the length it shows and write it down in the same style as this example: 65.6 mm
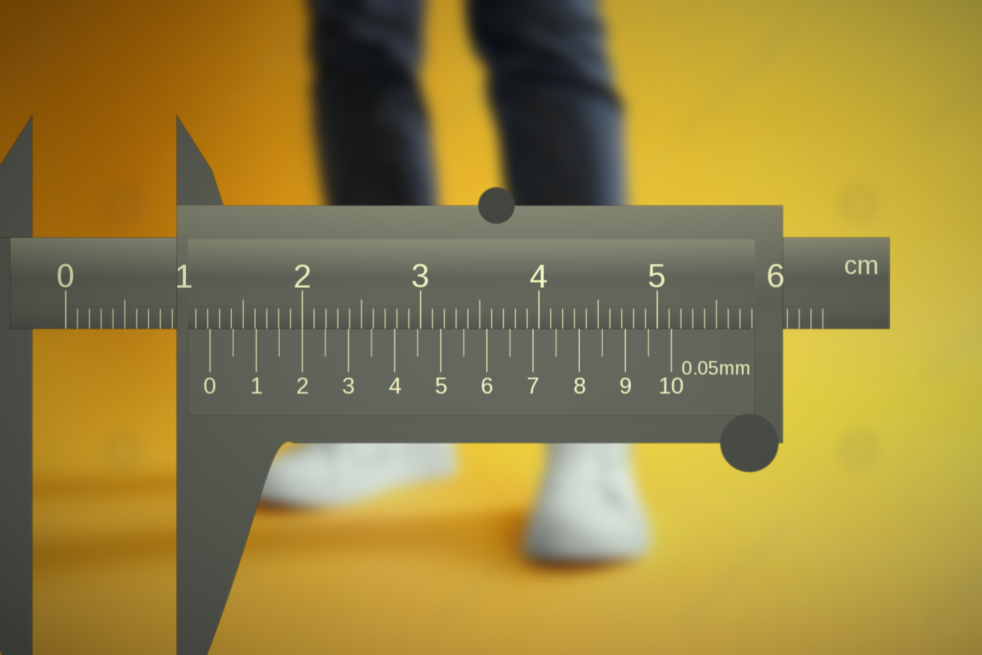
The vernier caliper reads 12.2 mm
